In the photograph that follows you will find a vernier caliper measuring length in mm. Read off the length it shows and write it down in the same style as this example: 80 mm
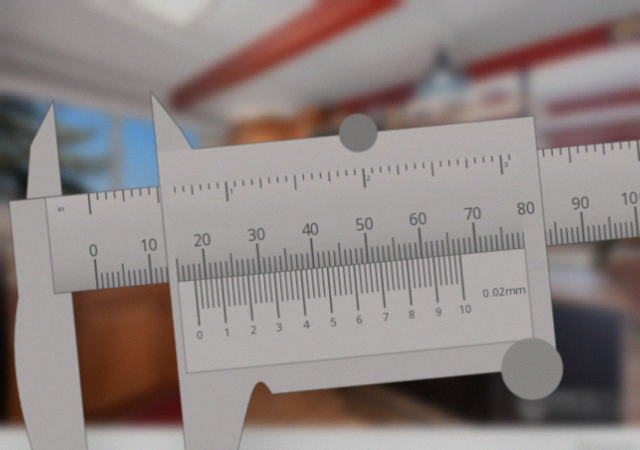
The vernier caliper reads 18.0 mm
